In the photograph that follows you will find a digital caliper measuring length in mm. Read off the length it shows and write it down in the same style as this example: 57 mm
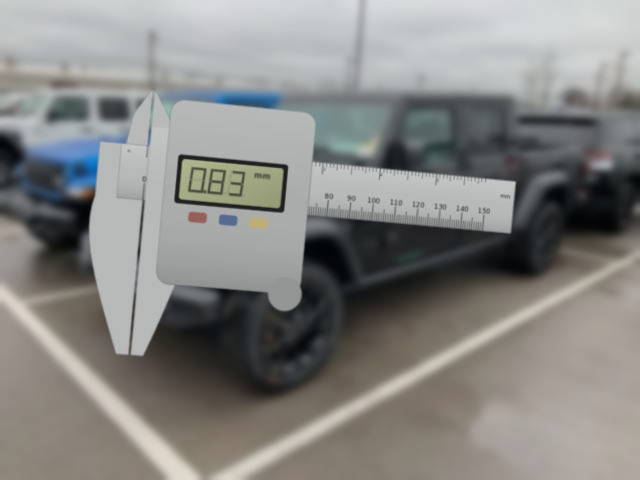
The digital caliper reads 0.83 mm
